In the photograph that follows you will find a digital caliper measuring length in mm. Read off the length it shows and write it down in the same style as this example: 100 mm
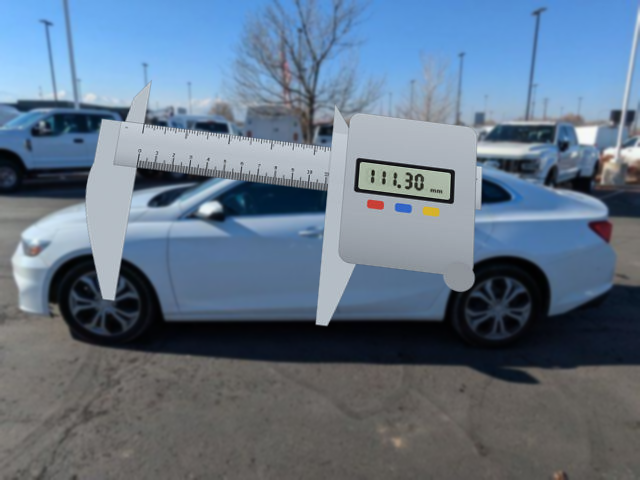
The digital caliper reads 111.30 mm
